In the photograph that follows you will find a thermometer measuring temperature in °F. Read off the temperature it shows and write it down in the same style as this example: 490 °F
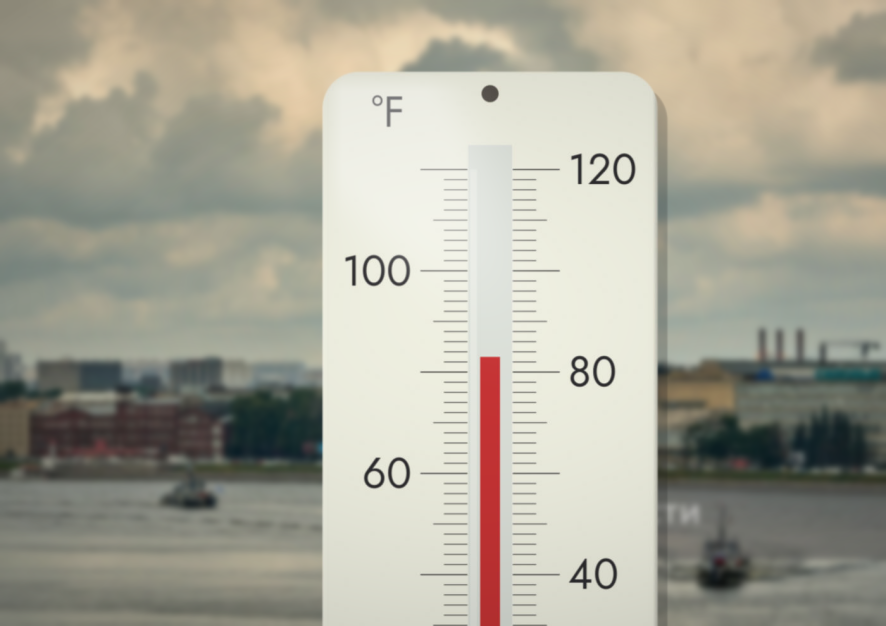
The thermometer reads 83 °F
